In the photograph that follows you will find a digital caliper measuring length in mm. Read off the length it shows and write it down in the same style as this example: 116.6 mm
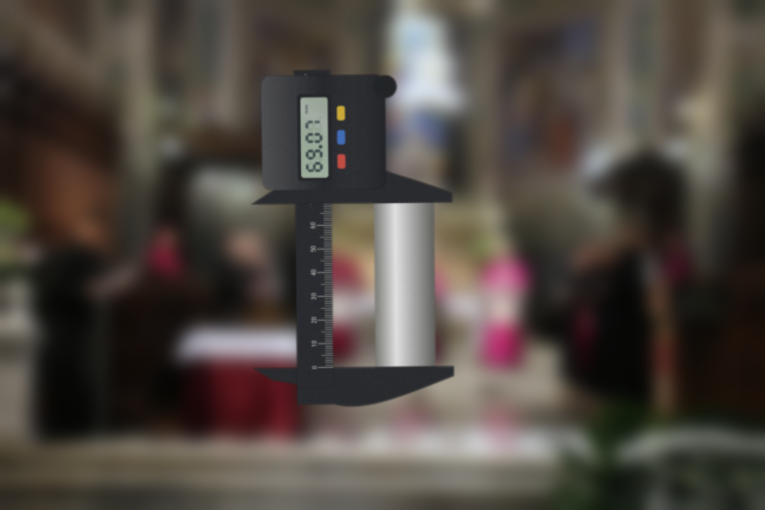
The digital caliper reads 69.07 mm
